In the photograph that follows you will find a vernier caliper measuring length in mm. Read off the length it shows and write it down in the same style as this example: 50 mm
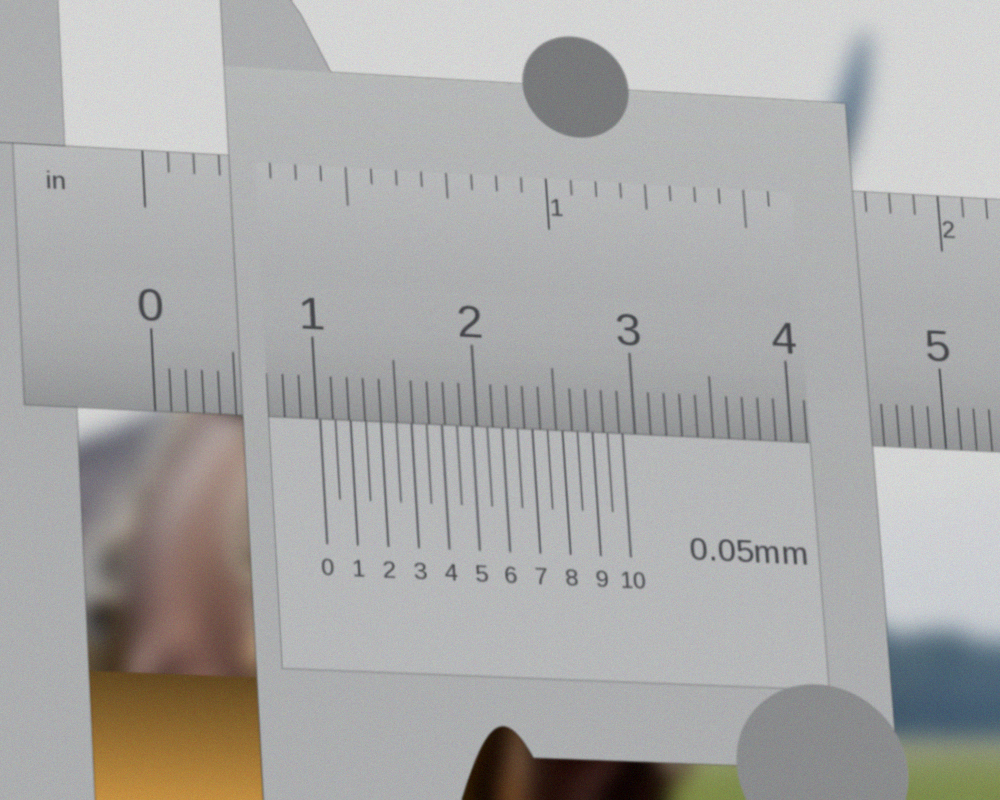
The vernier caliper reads 10.2 mm
